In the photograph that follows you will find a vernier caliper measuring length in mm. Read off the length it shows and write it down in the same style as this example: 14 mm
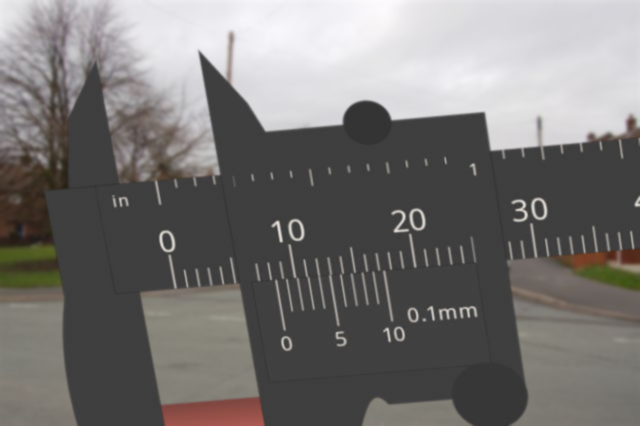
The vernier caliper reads 8.4 mm
